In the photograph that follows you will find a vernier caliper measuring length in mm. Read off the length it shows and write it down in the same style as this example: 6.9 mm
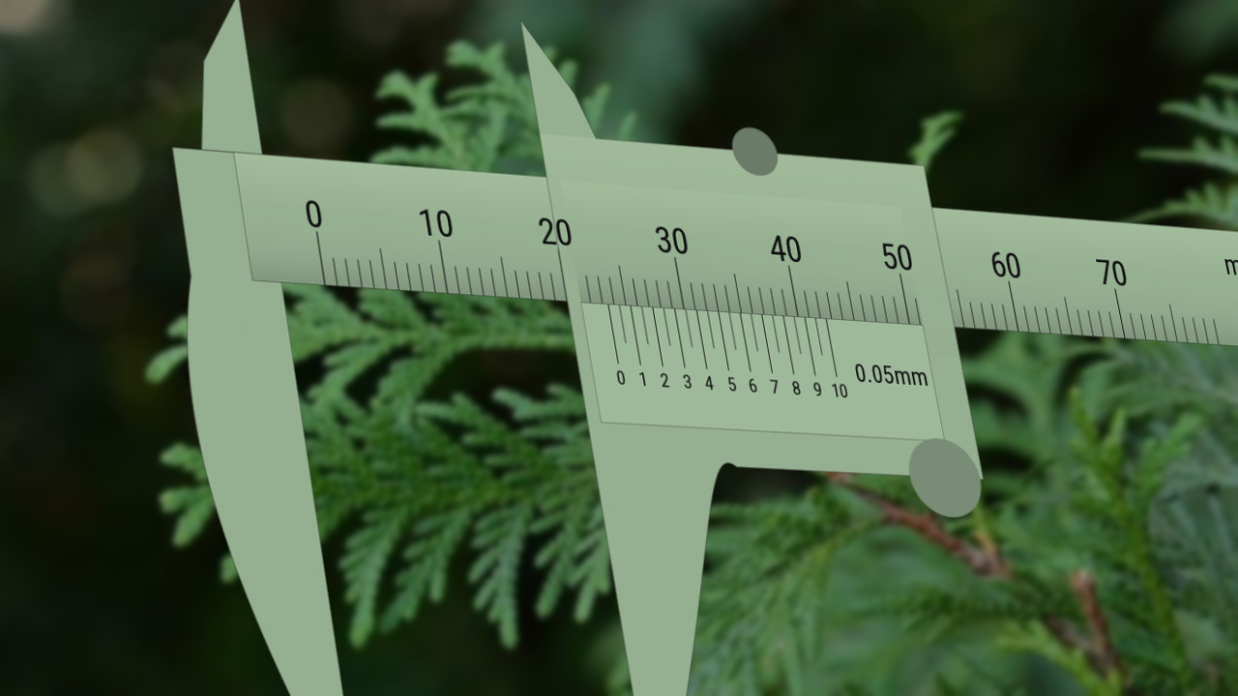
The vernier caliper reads 23.5 mm
